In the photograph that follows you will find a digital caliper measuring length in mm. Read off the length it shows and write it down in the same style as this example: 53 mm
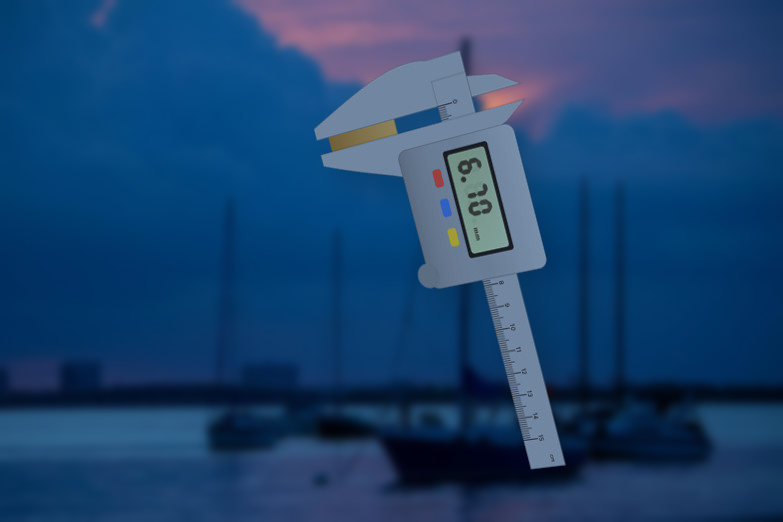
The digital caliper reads 6.70 mm
